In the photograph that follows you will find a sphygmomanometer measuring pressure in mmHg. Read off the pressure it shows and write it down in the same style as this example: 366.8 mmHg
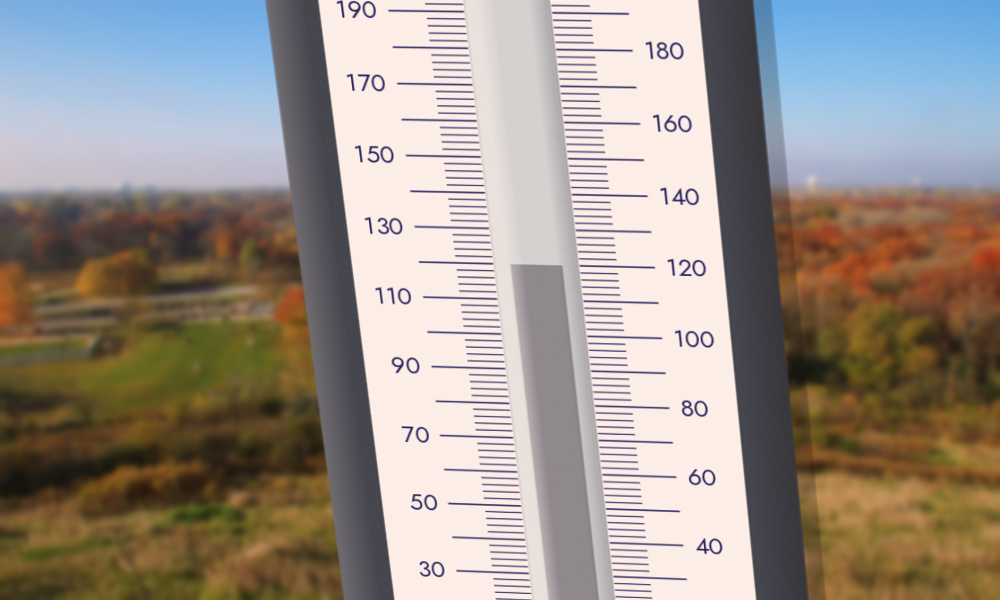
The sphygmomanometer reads 120 mmHg
